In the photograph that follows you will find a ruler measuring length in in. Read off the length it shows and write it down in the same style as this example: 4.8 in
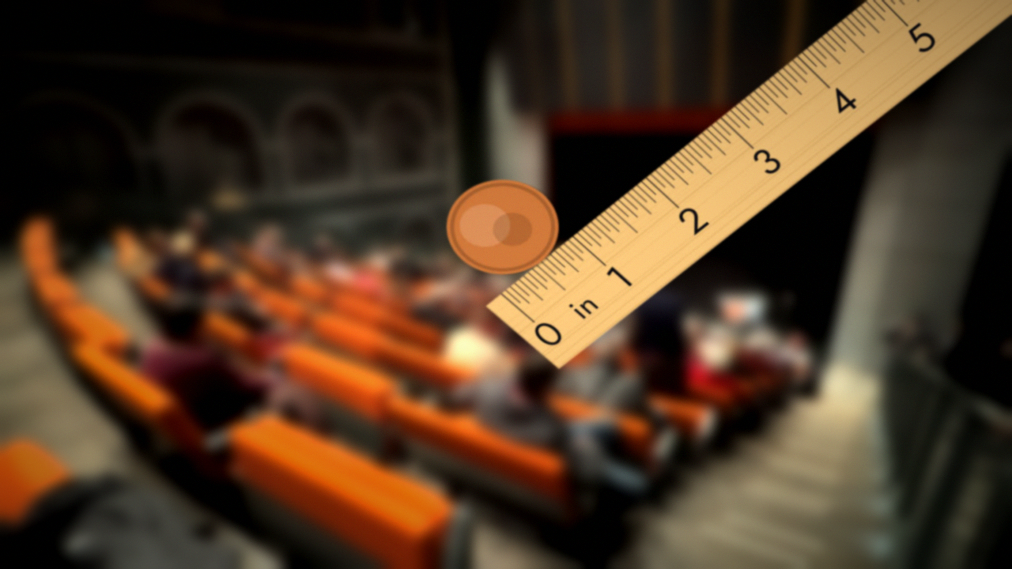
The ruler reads 1.125 in
